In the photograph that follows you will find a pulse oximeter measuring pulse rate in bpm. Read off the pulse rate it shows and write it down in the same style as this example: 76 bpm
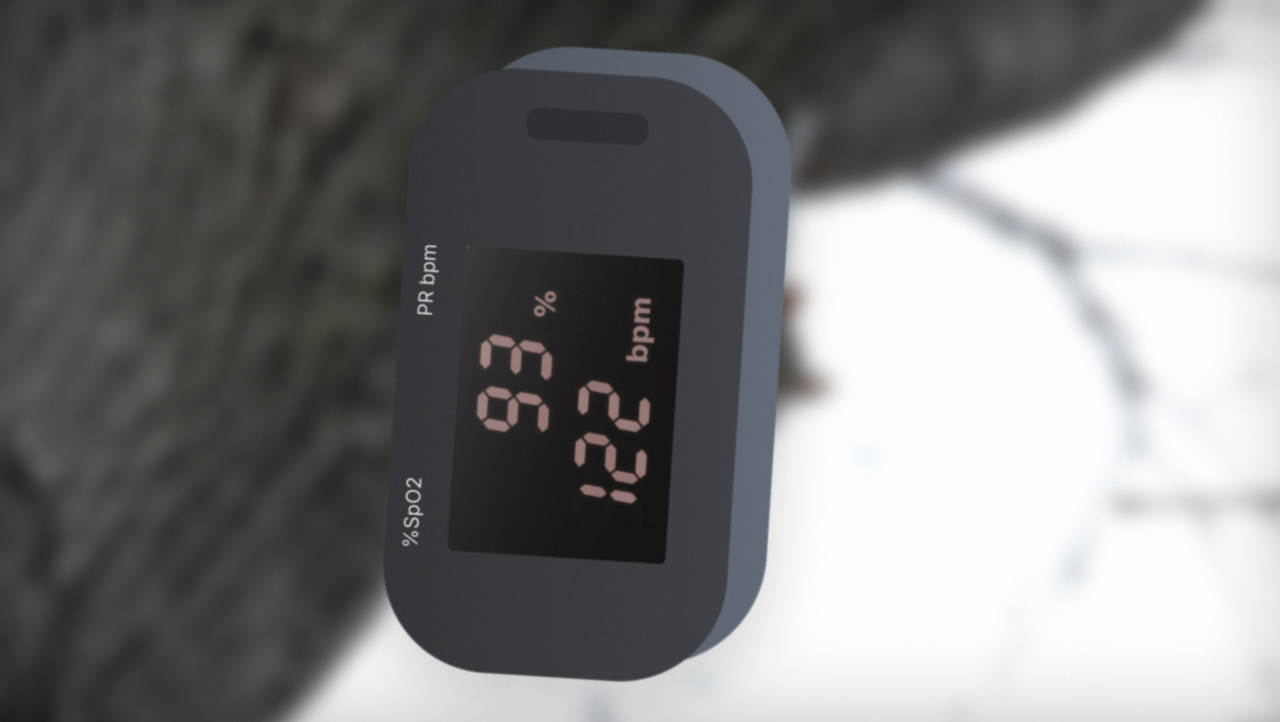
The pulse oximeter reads 122 bpm
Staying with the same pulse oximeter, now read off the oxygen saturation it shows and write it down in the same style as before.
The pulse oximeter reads 93 %
